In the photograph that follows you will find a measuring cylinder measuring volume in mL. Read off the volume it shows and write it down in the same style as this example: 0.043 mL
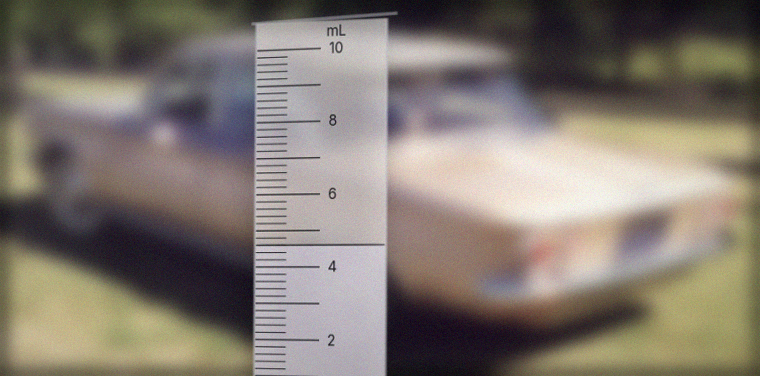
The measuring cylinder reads 4.6 mL
